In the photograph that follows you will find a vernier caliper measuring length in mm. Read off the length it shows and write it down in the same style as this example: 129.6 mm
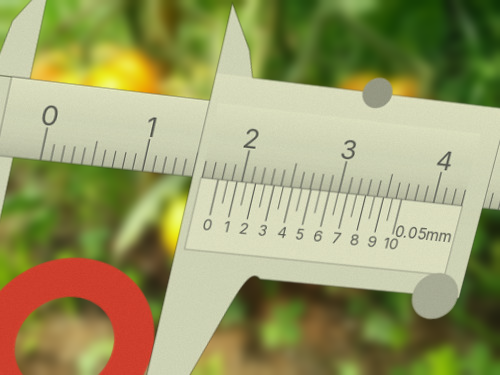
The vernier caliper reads 17.6 mm
